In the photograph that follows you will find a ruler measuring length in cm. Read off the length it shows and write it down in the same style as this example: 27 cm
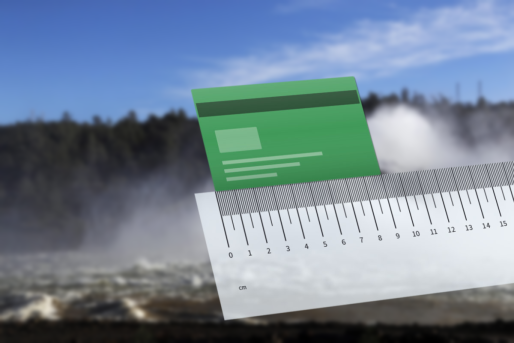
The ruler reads 9 cm
